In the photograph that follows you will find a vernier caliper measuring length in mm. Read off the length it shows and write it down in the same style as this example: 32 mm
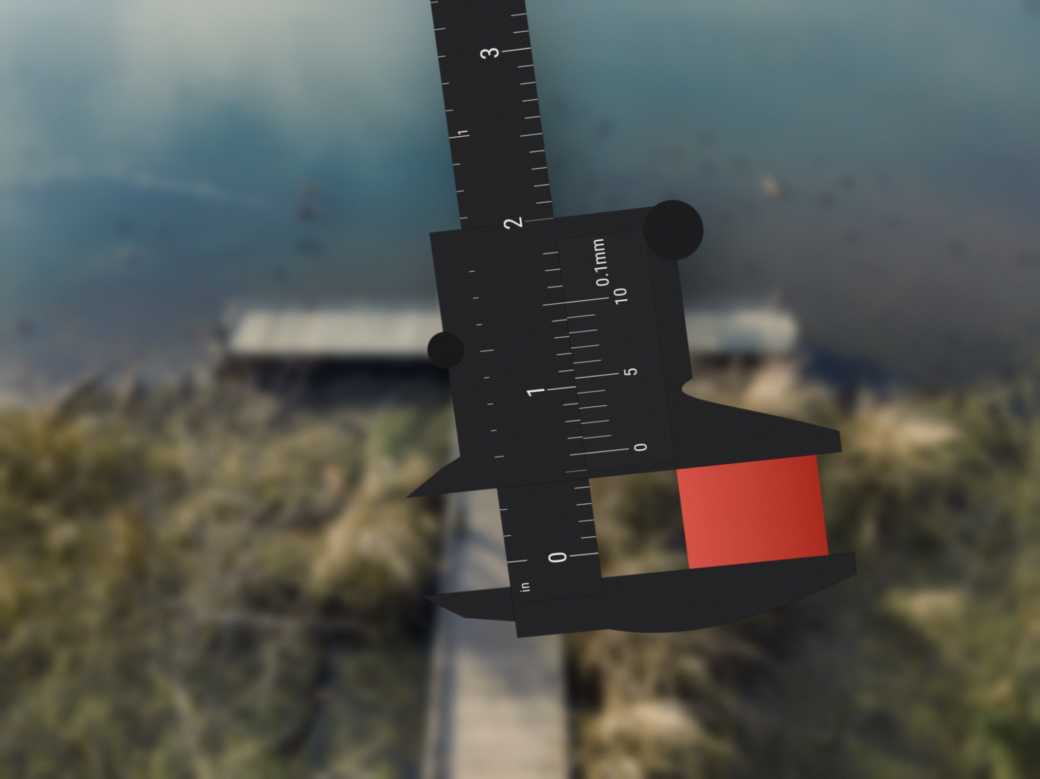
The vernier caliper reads 6.0 mm
